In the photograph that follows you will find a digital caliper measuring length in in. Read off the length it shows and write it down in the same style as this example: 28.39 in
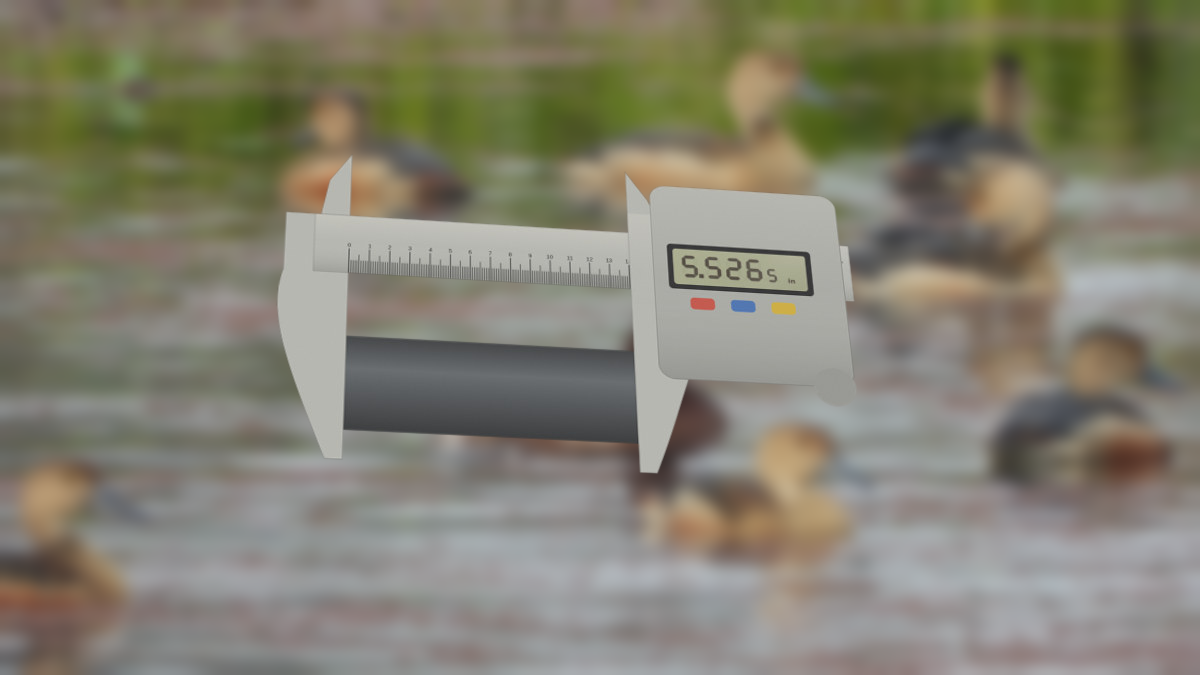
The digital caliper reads 5.5265 in
